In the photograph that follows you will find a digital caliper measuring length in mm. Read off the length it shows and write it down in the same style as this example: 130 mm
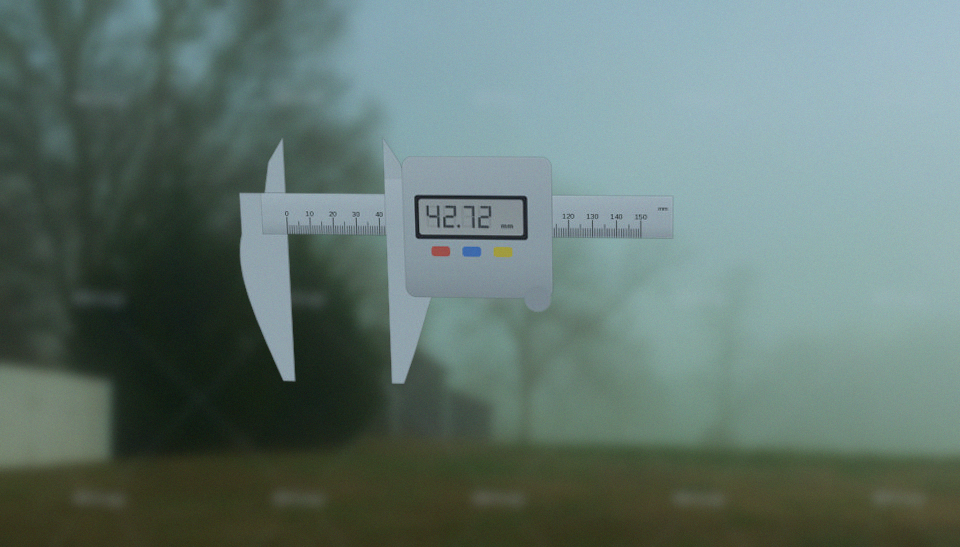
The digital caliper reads 42.72 mm
